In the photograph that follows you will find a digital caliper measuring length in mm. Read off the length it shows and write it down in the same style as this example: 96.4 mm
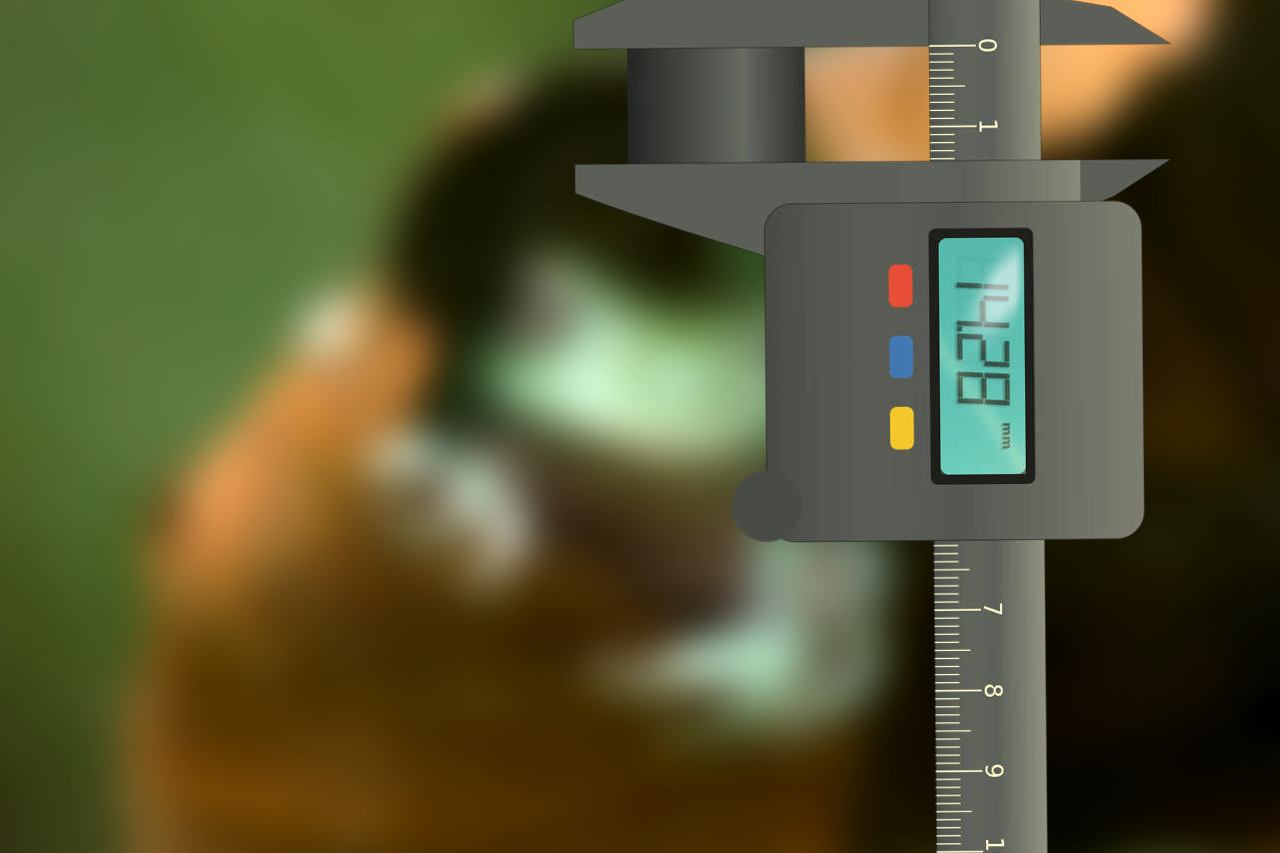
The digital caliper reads 14.28 mm
